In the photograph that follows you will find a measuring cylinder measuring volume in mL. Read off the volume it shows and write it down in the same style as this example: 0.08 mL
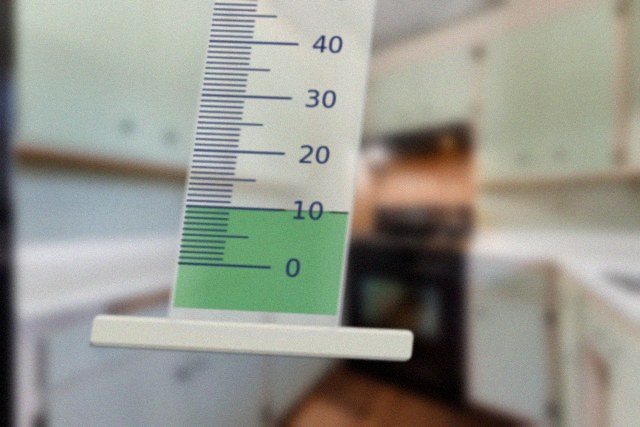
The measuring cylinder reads 10 mL
